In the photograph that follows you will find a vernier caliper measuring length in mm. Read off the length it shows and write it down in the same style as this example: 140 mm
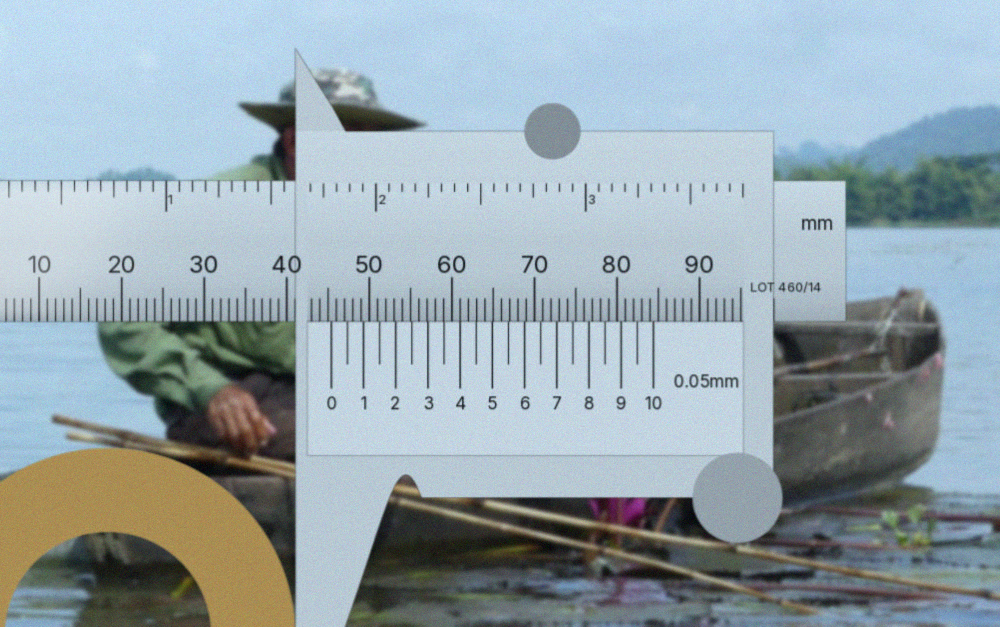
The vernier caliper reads 45.4 mm
